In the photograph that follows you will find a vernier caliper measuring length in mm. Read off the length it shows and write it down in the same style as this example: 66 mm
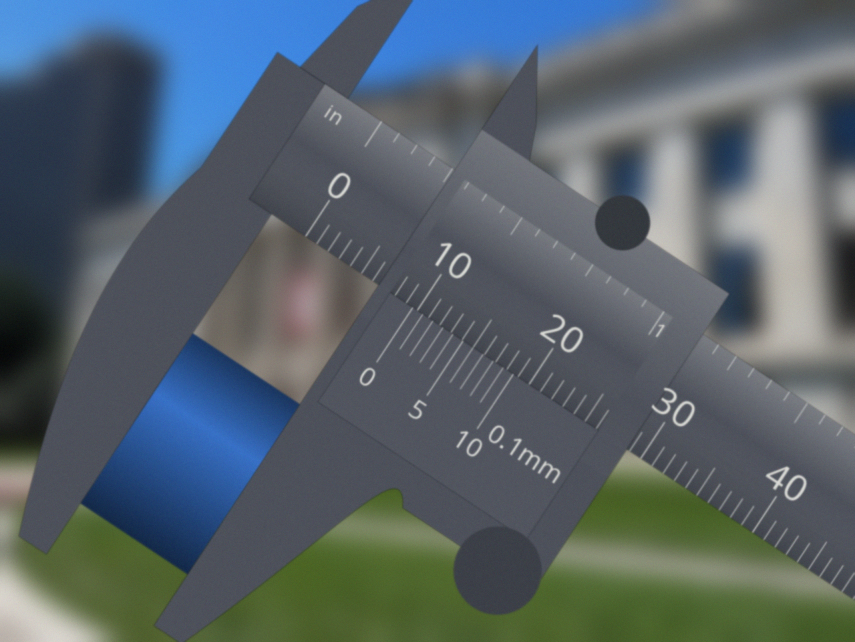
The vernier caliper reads 9.6 mm
